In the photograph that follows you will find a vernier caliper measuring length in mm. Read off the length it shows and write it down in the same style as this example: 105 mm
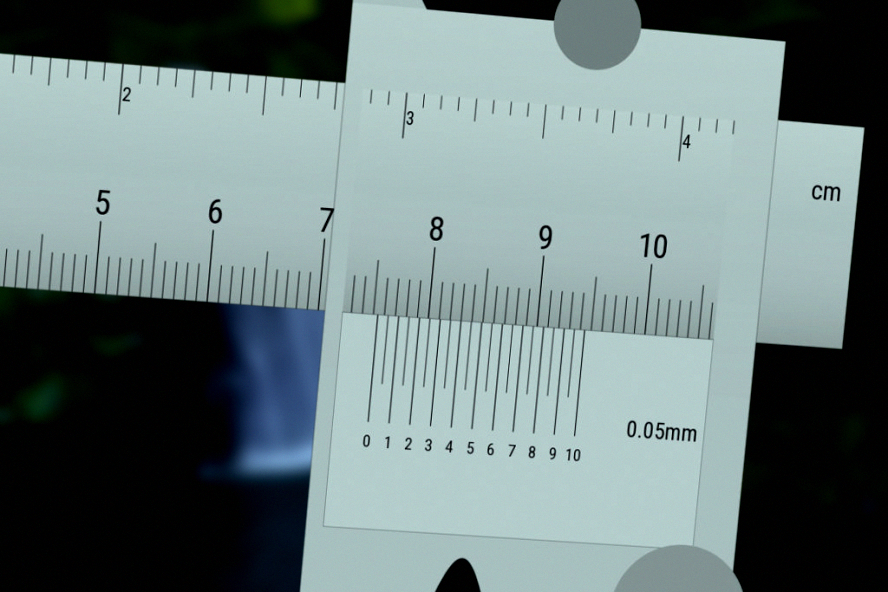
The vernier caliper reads 75.4 mm
